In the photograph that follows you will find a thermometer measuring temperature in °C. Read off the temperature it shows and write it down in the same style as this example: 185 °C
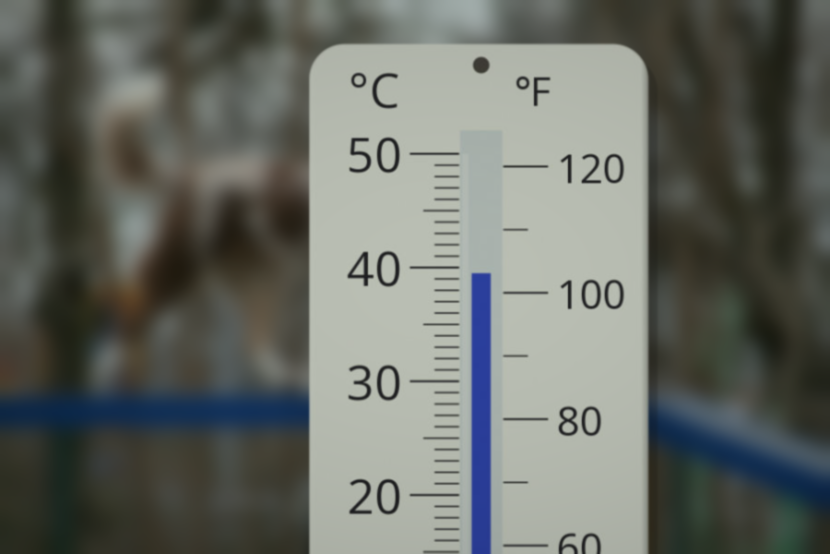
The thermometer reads 39.5 °C
